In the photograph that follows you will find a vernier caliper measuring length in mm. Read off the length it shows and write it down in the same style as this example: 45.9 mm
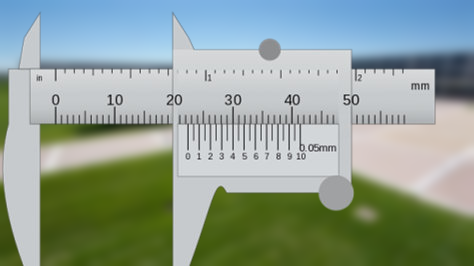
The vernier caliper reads 22.4 mm
